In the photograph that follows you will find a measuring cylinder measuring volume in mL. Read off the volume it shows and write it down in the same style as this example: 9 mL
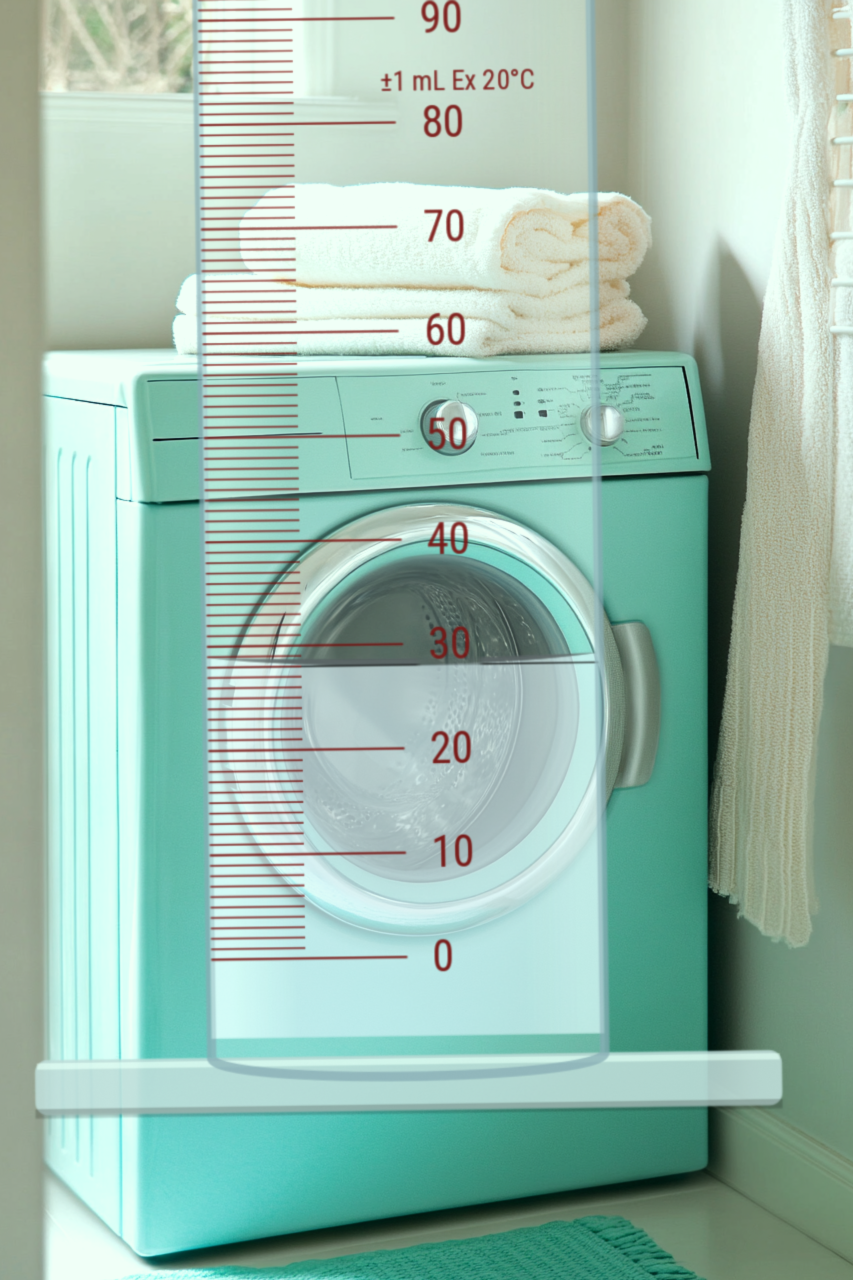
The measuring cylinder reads 28 mL
